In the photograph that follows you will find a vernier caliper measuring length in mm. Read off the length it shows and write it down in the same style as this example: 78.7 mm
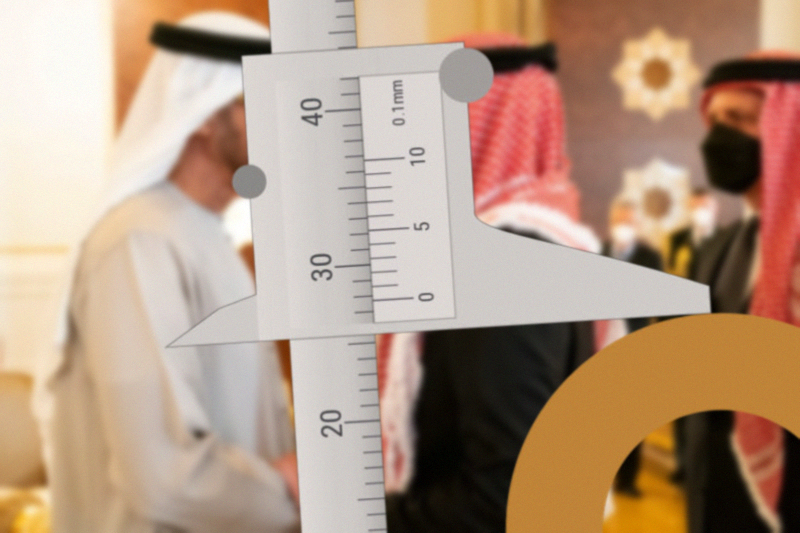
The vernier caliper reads 27.7 mm
